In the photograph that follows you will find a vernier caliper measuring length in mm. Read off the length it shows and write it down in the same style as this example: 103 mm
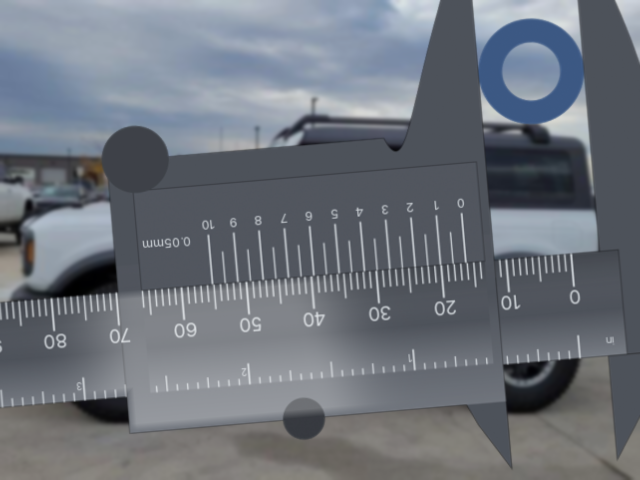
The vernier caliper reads 16.2 mm
